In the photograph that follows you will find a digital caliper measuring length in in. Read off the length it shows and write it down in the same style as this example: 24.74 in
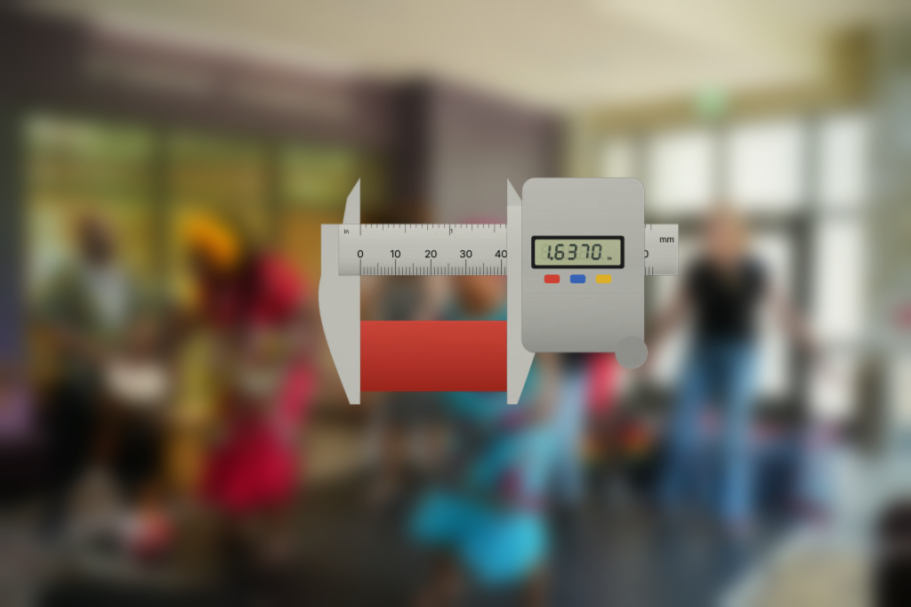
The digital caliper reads 1.6370 in
